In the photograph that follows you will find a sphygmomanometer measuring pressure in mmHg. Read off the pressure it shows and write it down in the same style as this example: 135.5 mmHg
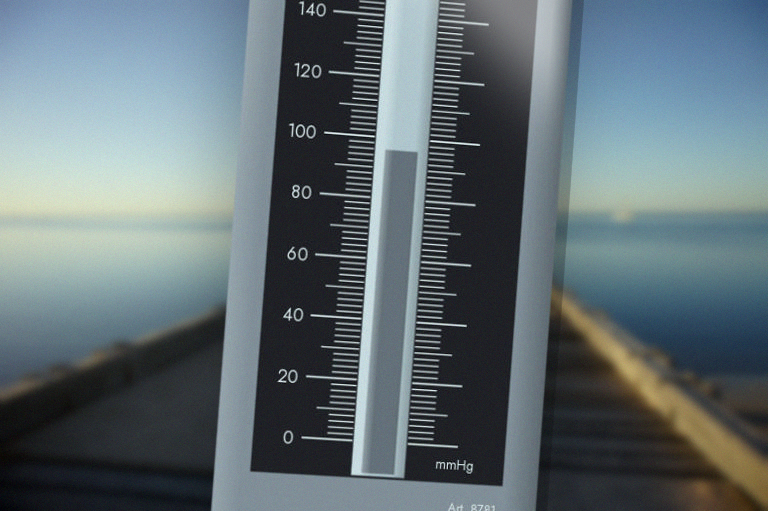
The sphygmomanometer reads 96 mmHg
